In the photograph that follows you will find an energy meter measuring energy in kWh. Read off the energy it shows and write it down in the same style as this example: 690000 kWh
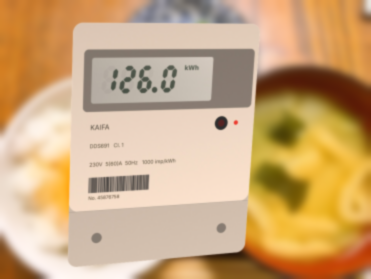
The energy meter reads 126.0 kWh
